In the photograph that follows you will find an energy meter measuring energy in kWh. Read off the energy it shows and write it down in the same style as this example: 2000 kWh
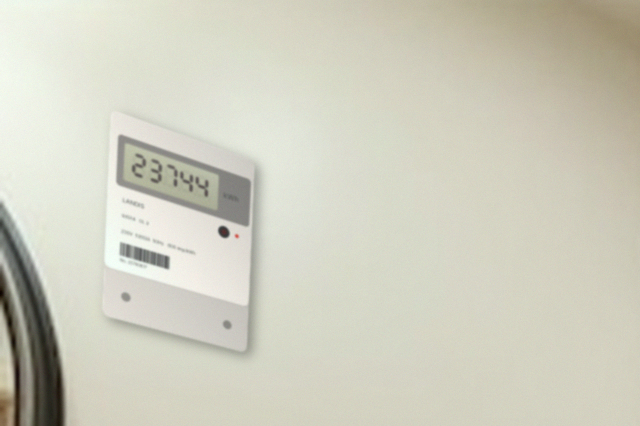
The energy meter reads 23744 kWh
